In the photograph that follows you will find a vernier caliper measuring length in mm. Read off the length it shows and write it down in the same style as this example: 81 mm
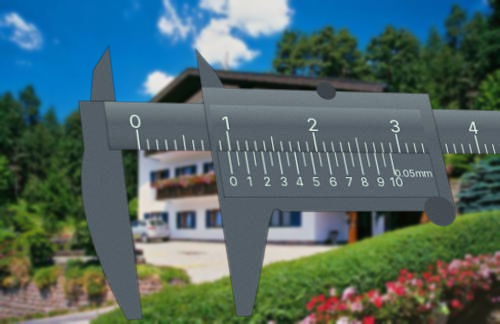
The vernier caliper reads 9.8 mm
